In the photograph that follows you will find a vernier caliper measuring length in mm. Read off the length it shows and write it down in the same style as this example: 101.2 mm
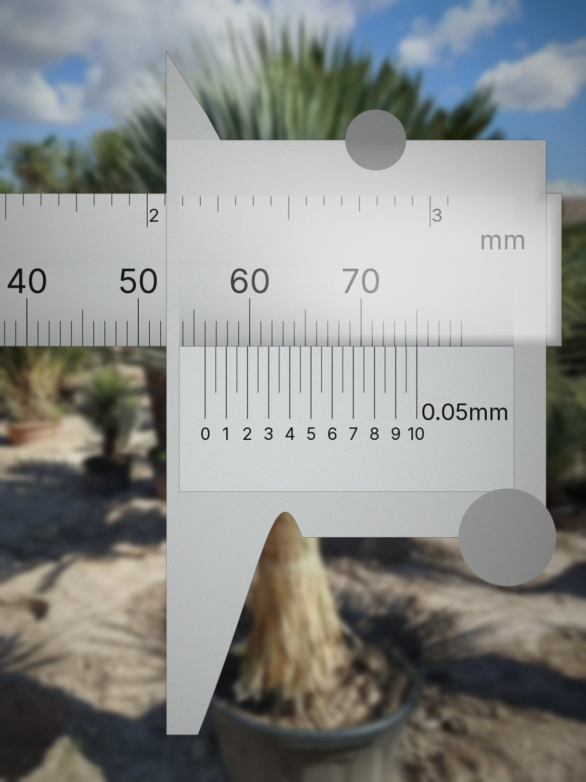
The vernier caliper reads 56.0 mm
